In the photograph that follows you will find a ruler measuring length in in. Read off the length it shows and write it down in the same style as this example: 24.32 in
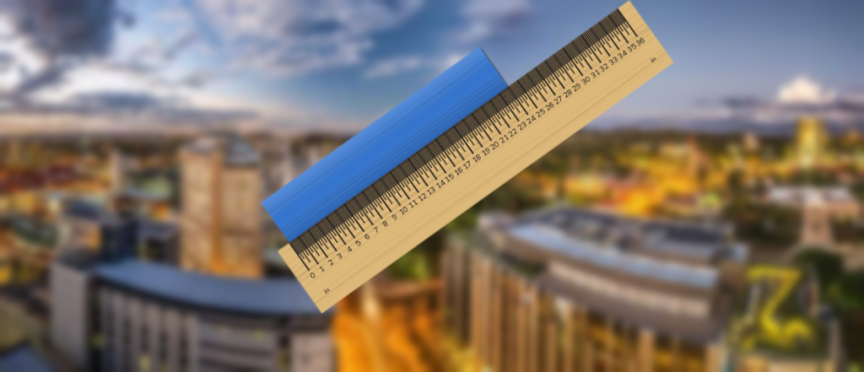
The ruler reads 24 in
